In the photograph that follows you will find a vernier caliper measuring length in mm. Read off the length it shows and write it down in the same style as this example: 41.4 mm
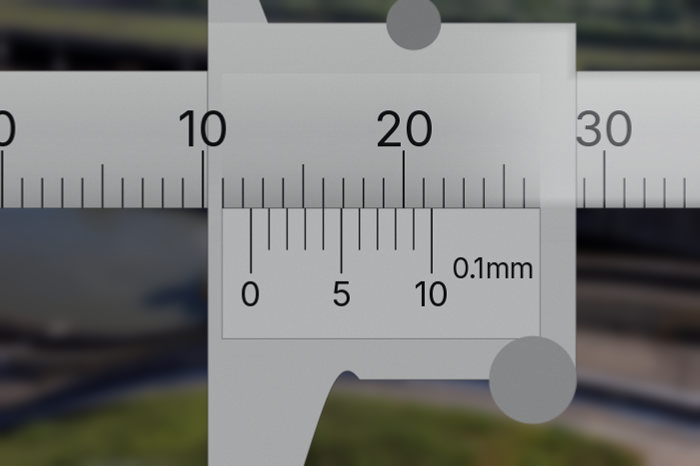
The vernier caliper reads 12.4 mm
